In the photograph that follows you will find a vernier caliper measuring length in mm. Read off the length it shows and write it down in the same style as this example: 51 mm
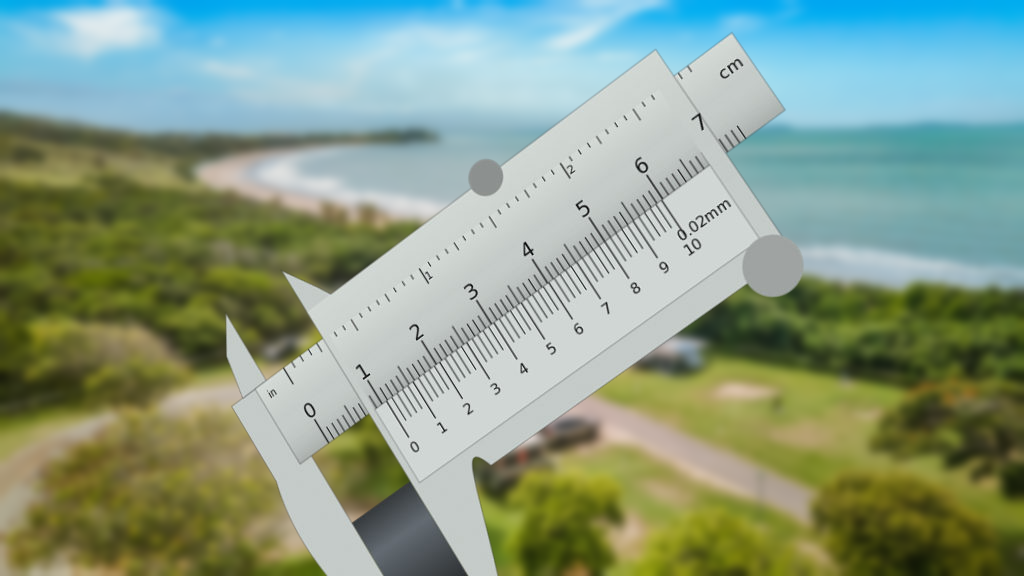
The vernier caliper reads 10.8 mm
